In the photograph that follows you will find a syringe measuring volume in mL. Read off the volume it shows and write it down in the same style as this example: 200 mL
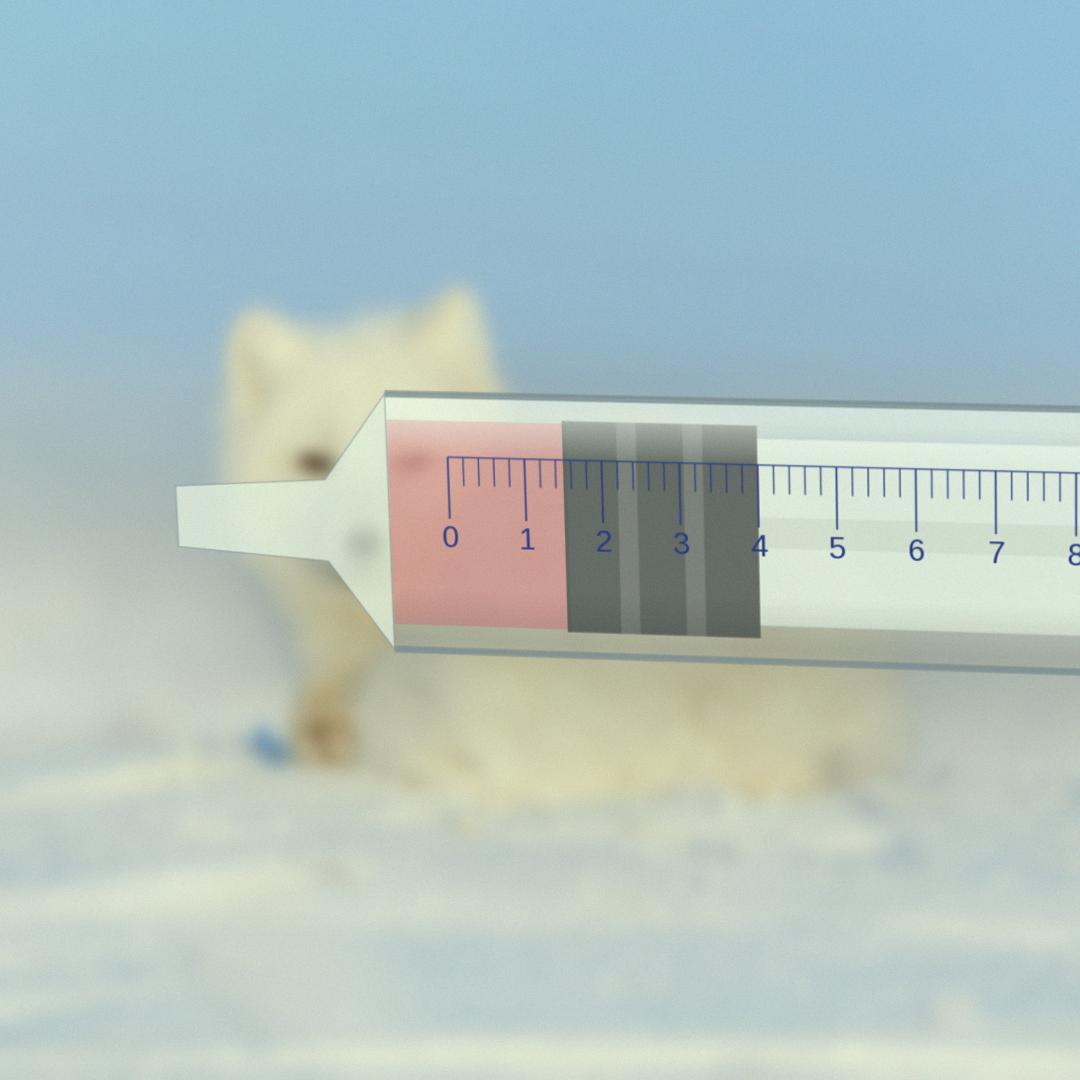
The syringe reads 1.5 mL
